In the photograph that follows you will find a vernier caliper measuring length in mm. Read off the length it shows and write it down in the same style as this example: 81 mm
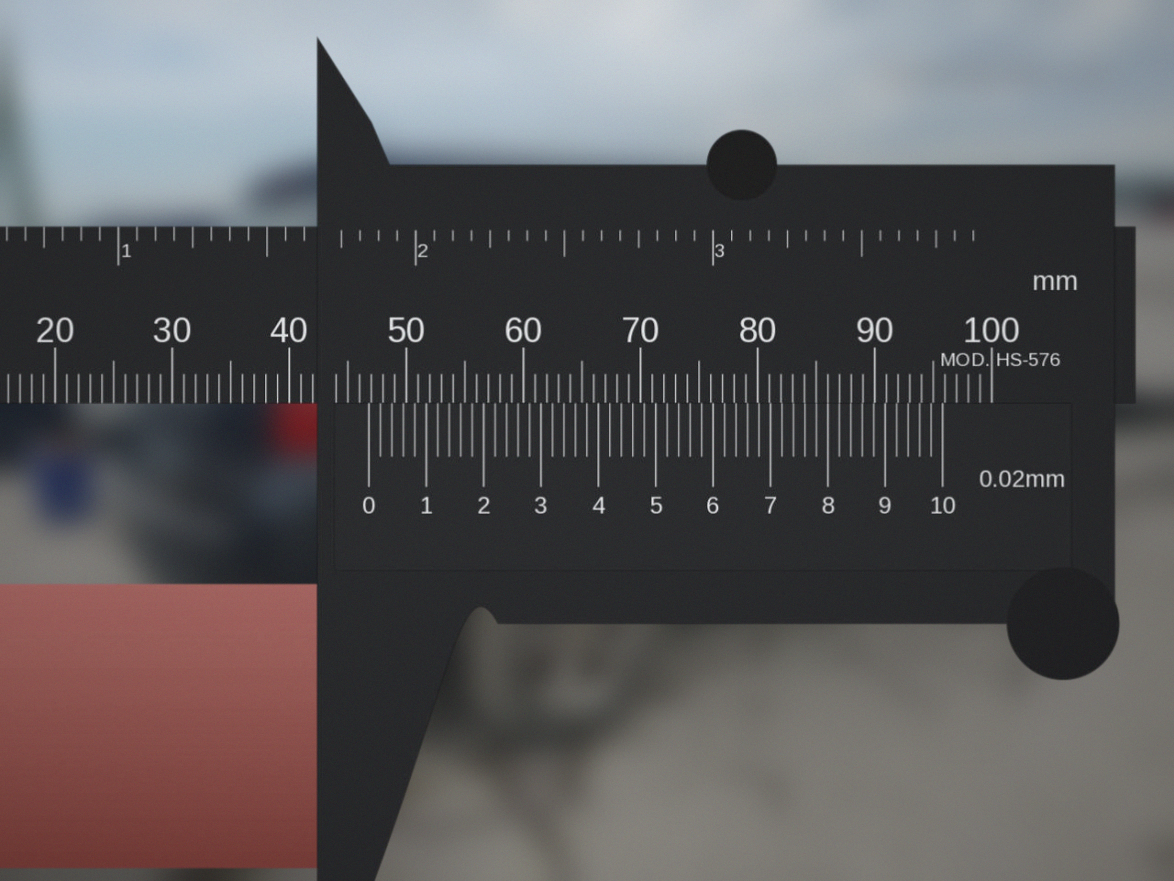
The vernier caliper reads 46.8 mm
